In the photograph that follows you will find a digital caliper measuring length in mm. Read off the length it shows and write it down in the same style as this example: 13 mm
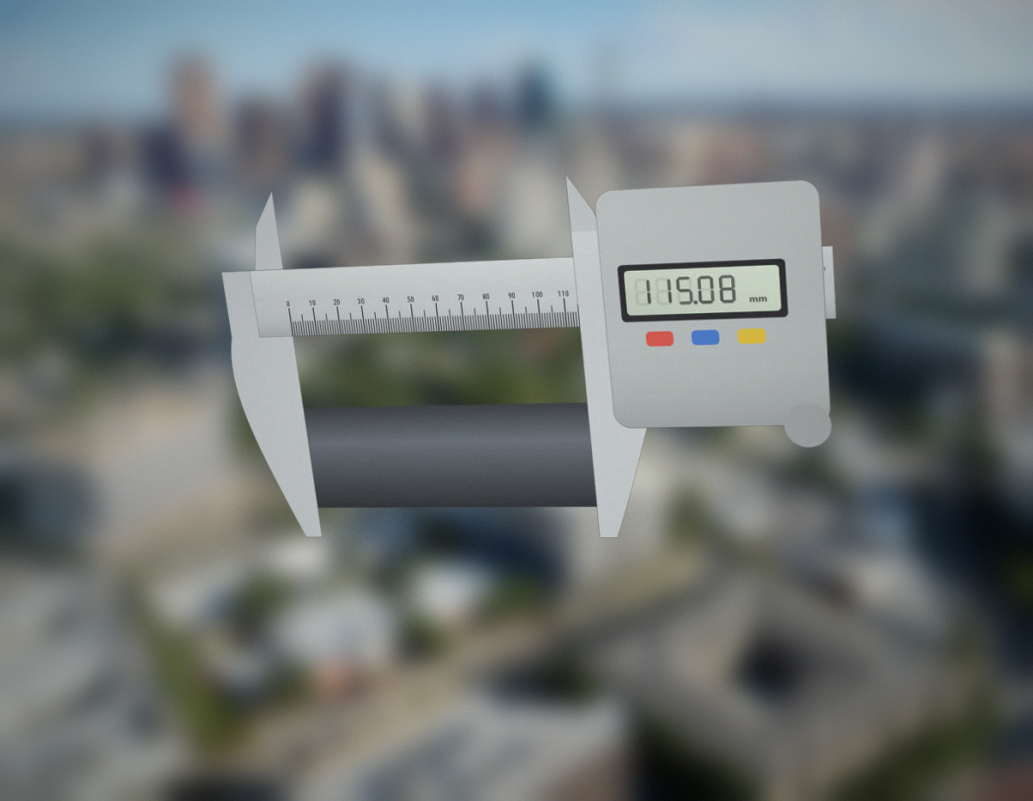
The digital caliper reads 115.08 mm
